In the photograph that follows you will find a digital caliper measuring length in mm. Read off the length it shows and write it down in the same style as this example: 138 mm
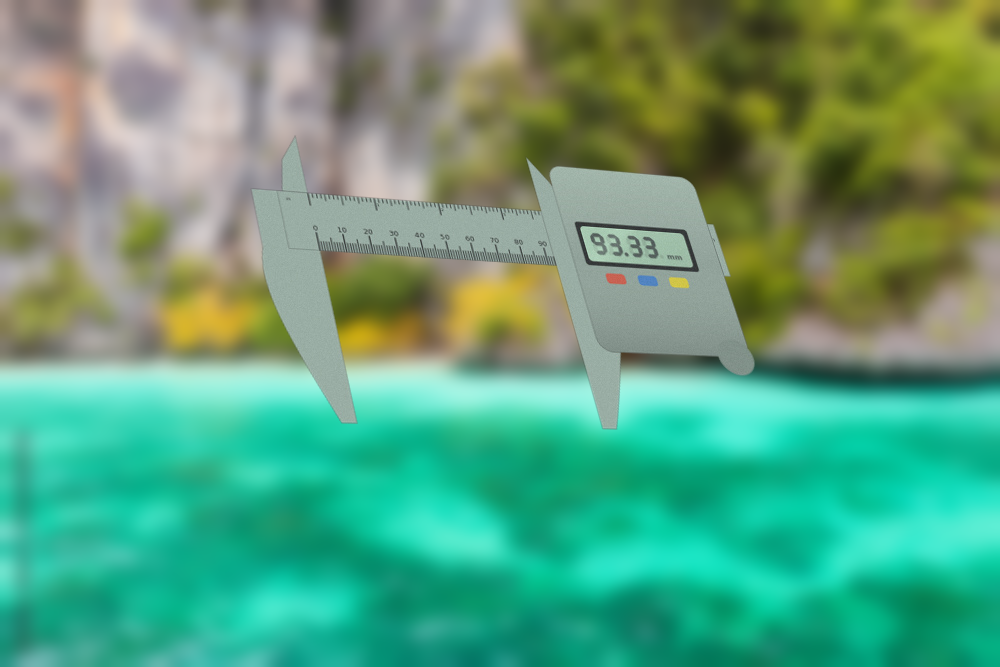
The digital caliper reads 93.33 mm
